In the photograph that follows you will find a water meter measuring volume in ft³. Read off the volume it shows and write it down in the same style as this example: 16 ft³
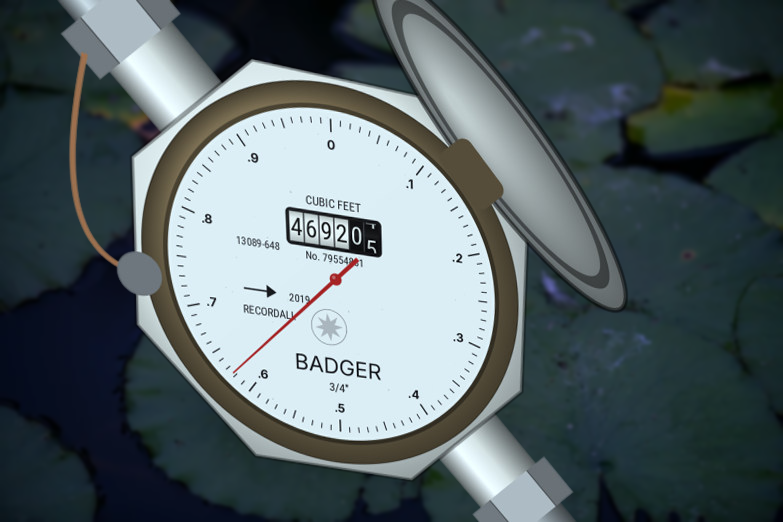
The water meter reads 469204.62 ft³
